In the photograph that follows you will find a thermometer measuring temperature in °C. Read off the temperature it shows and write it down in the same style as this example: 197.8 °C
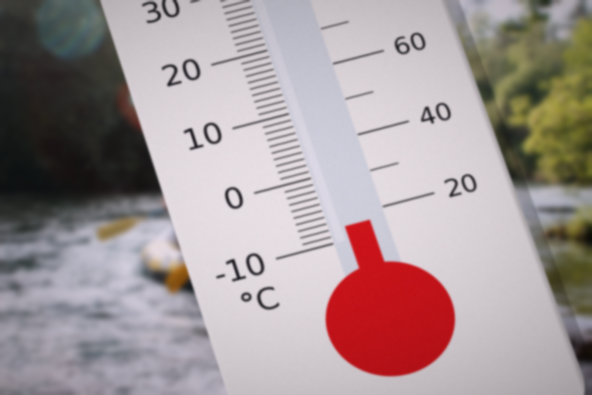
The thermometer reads -8 °C
